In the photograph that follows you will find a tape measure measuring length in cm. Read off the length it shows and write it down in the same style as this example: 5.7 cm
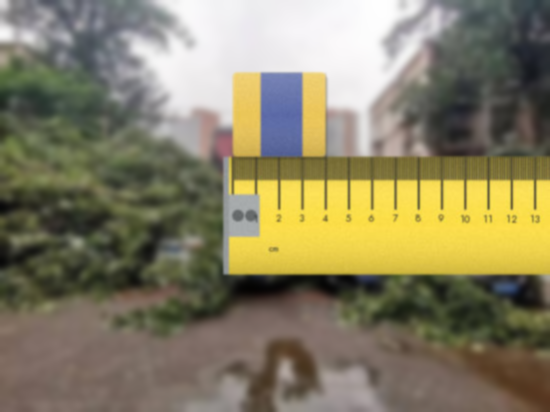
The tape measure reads 4 cm
